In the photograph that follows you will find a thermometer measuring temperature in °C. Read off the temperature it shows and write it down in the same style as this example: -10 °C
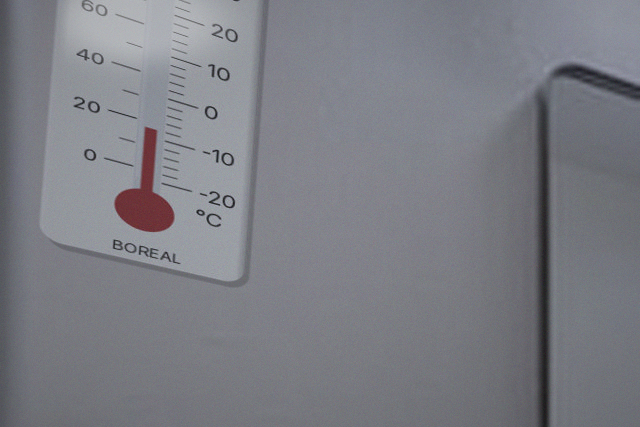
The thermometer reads -8 °C
